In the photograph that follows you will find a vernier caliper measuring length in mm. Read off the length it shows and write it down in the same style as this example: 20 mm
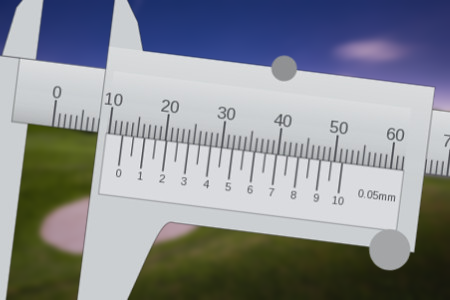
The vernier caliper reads 12.4 mm
